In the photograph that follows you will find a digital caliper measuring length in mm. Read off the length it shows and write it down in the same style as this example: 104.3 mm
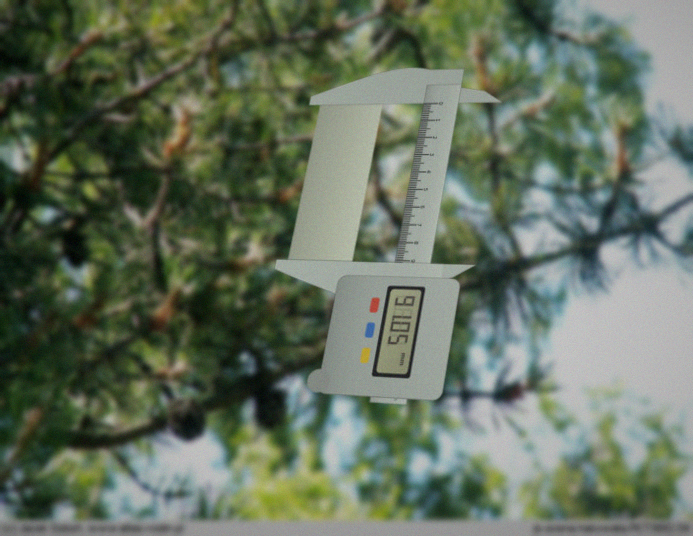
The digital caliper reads 91.05 mm
